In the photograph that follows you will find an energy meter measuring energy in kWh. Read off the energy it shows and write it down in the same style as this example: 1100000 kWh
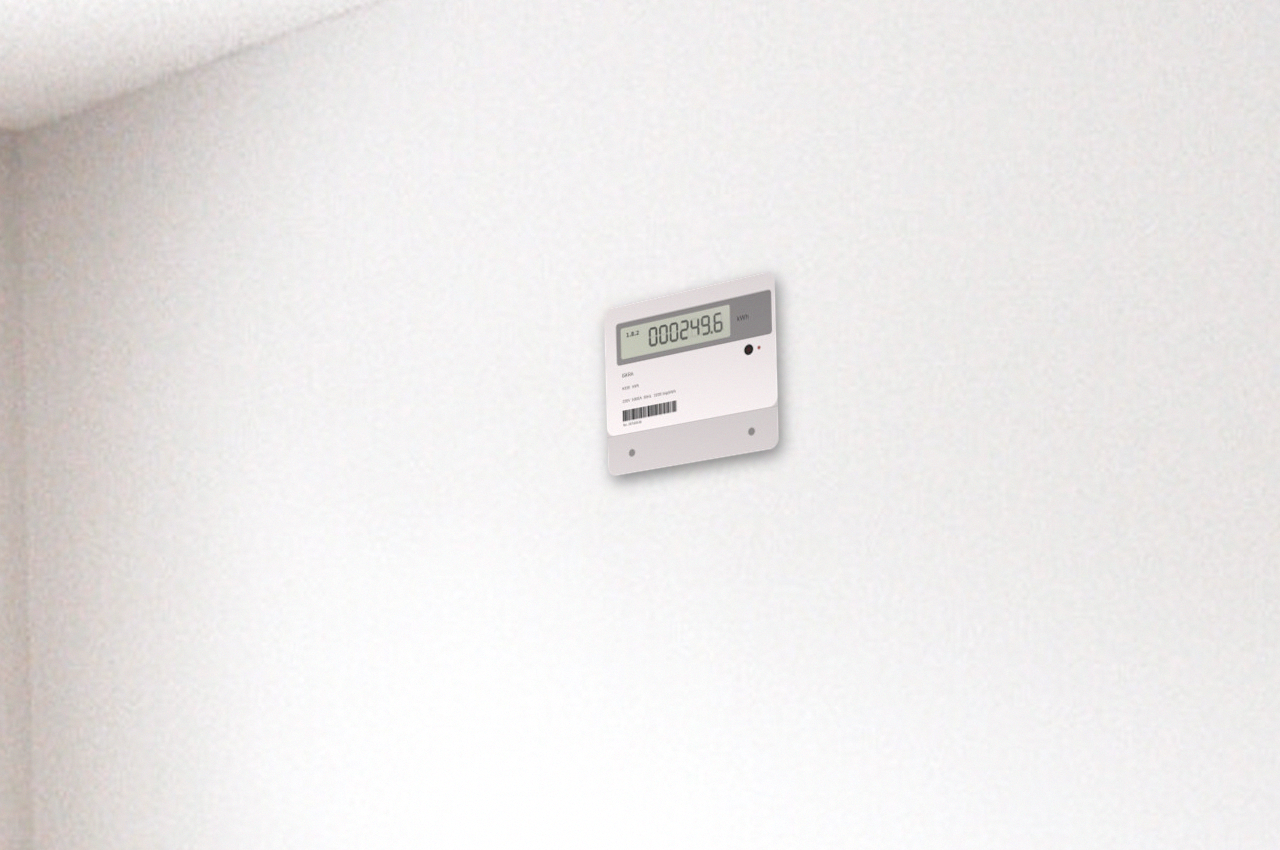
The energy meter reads 249.6 kWh
